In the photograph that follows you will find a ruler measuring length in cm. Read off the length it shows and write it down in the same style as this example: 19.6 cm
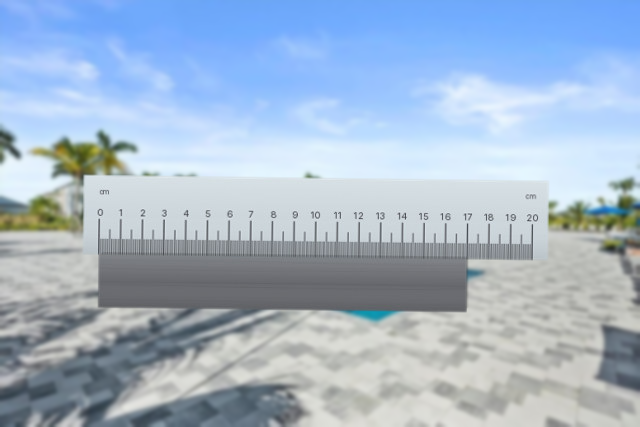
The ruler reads 17 cm
